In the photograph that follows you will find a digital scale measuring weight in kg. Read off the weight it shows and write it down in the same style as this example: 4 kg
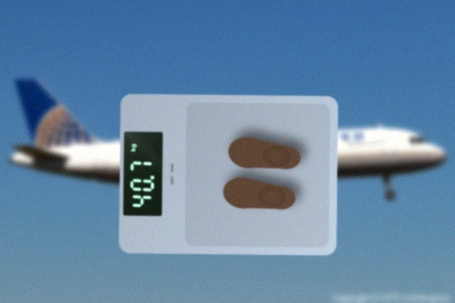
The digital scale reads 40.7 kg
